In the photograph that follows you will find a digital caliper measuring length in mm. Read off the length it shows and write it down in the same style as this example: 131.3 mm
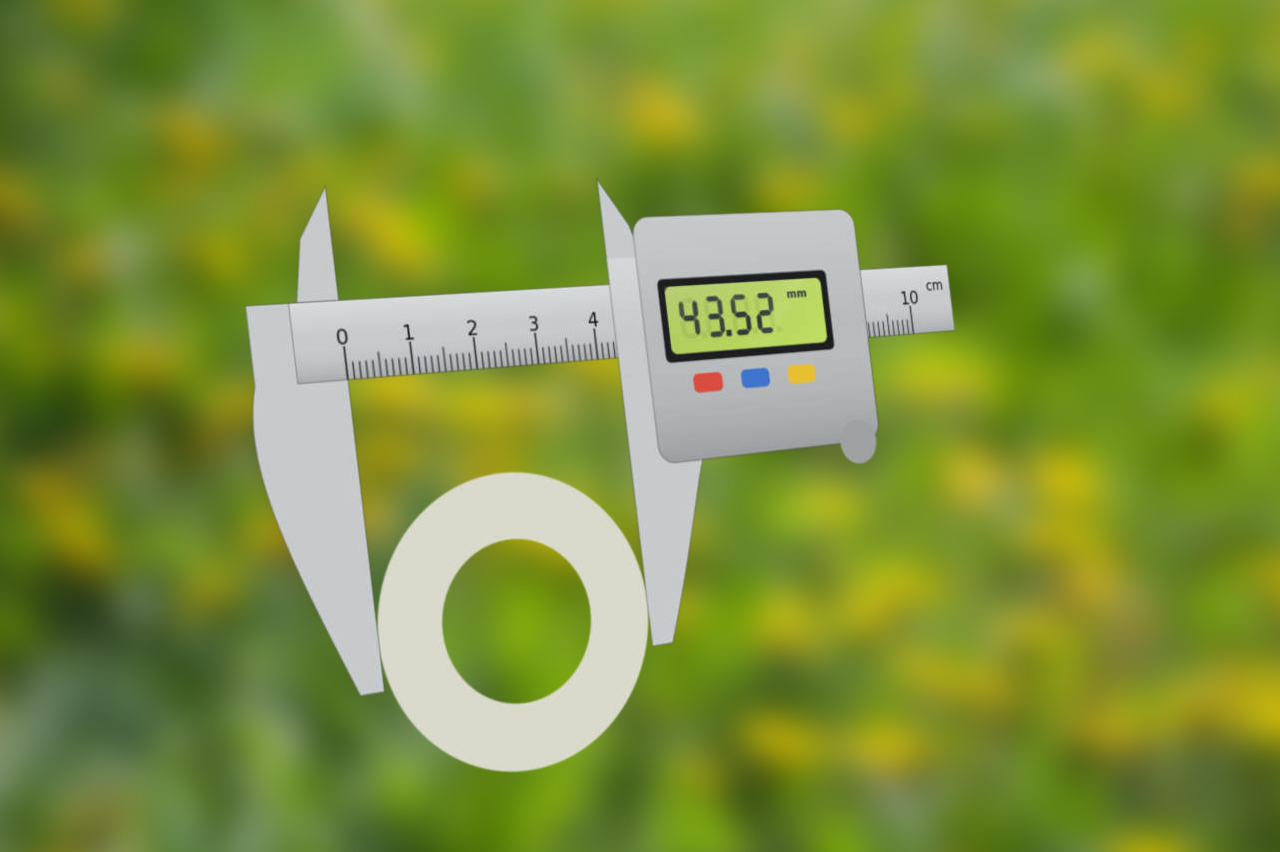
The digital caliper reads 43.52 mm
